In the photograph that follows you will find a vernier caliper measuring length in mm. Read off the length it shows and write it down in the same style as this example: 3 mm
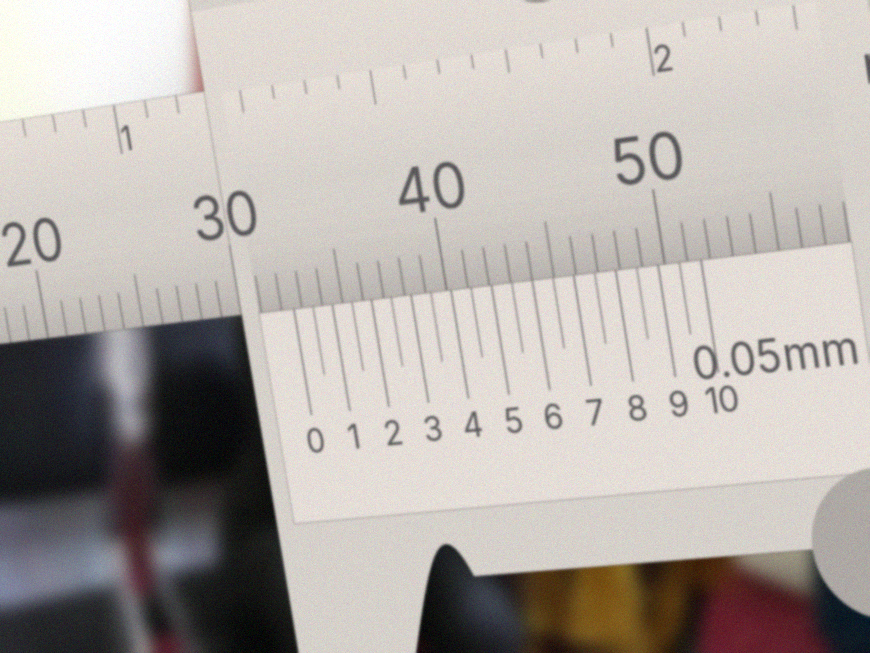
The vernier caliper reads 32.6 mm
